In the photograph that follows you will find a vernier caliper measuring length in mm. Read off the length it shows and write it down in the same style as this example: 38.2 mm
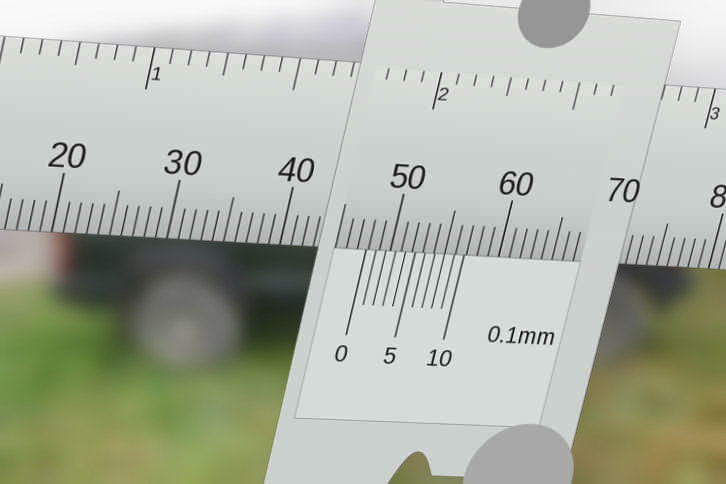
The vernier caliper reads 47.8 mm
